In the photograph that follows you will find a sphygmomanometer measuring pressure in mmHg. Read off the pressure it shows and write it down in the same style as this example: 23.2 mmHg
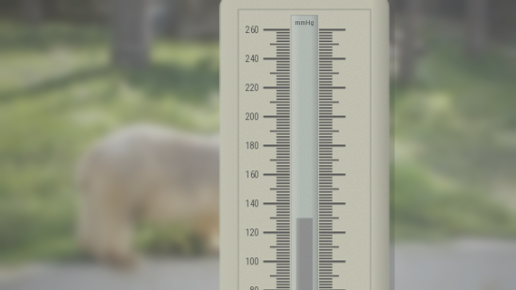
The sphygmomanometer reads 130 mmHg
